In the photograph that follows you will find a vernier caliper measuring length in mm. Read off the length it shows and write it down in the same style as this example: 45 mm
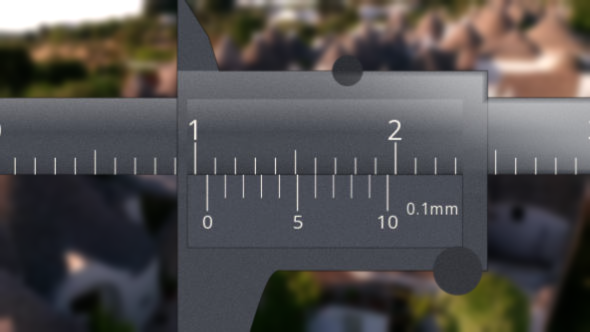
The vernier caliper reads 10.6 mm
